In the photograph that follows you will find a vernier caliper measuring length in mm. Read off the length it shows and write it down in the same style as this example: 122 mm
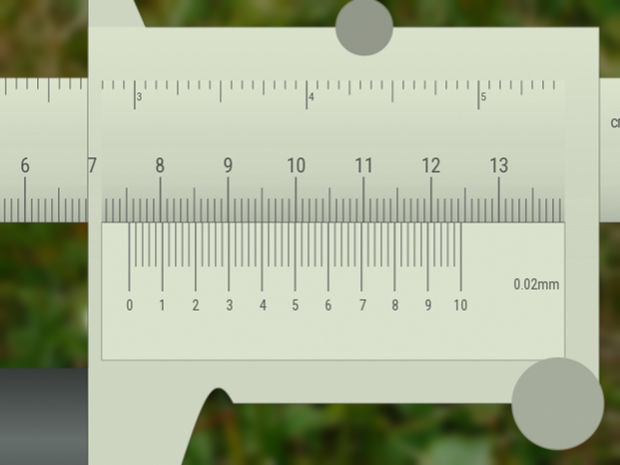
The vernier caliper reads 75.4 mm
